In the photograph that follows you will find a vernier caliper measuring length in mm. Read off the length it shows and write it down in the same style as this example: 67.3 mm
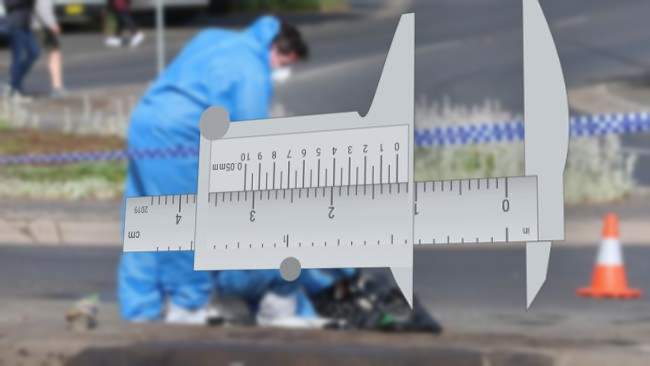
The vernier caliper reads 12.2 mm
